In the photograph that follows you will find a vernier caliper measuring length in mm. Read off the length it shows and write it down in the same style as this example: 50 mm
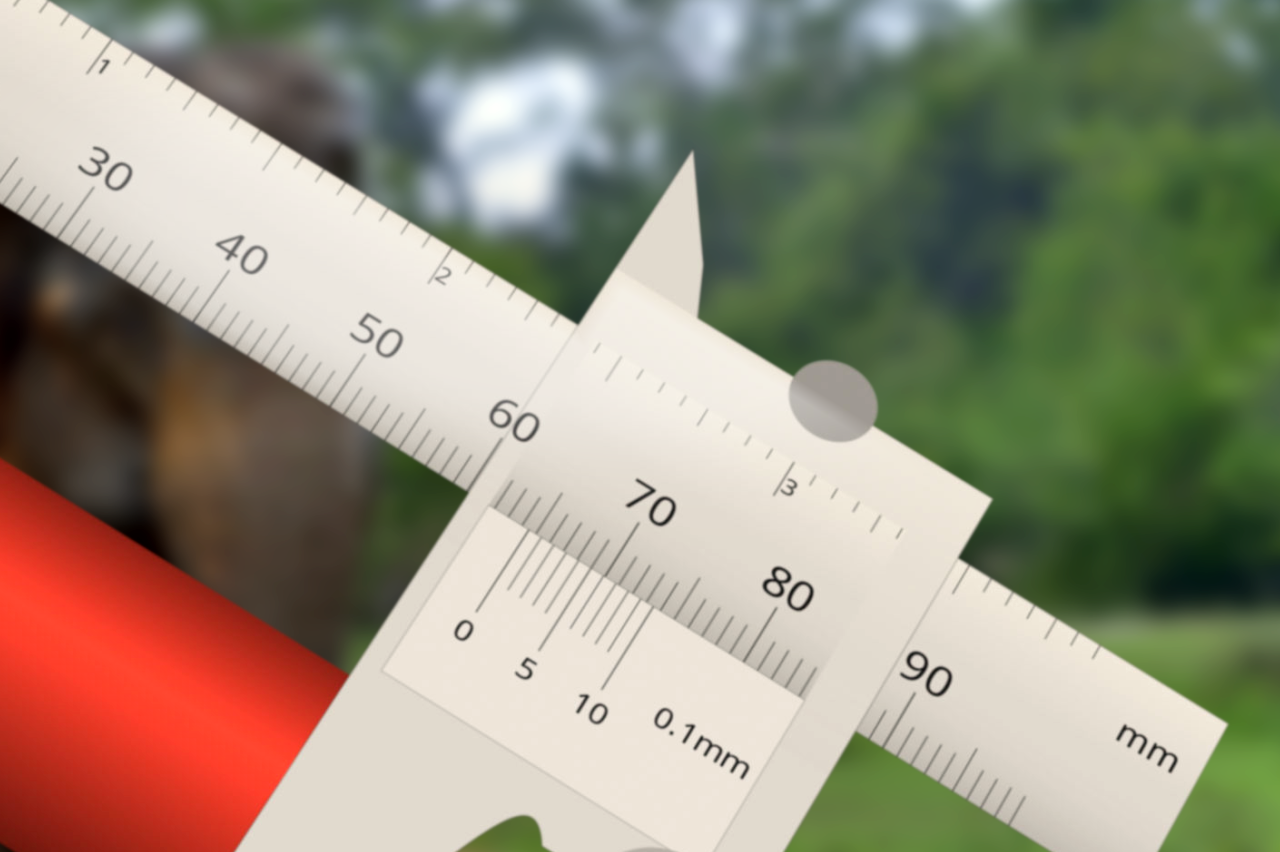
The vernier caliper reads 64.5 mm
